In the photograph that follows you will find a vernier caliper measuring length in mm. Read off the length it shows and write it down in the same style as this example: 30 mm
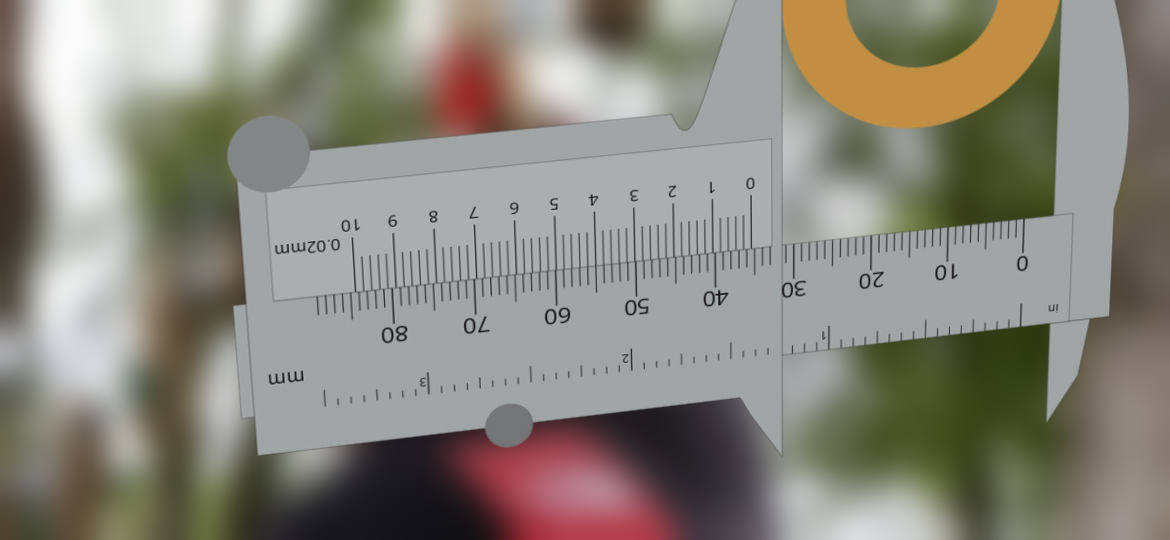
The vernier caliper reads 35.4 mm
